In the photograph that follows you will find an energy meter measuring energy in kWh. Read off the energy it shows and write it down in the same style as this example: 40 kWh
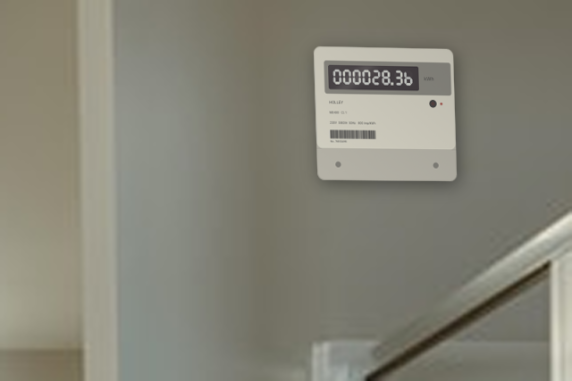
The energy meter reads 28.36 kWh
